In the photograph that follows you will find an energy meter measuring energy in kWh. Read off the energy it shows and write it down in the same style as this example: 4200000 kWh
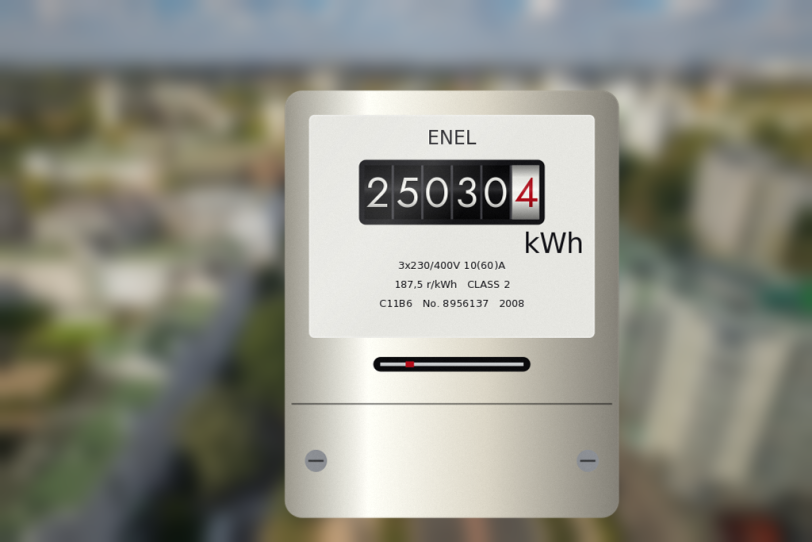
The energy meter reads 25030.4 kWh
